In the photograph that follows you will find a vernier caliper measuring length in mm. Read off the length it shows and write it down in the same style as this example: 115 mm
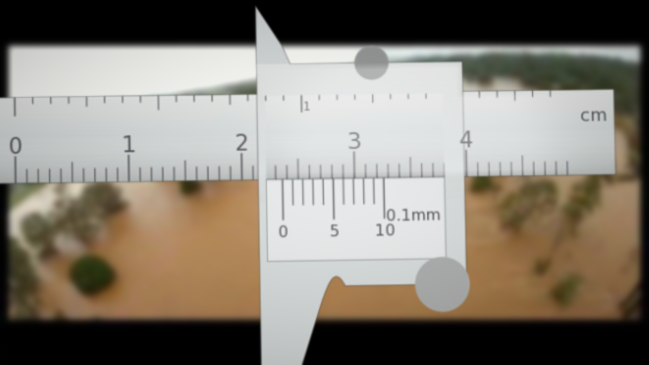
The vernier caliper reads 23.6 mm
